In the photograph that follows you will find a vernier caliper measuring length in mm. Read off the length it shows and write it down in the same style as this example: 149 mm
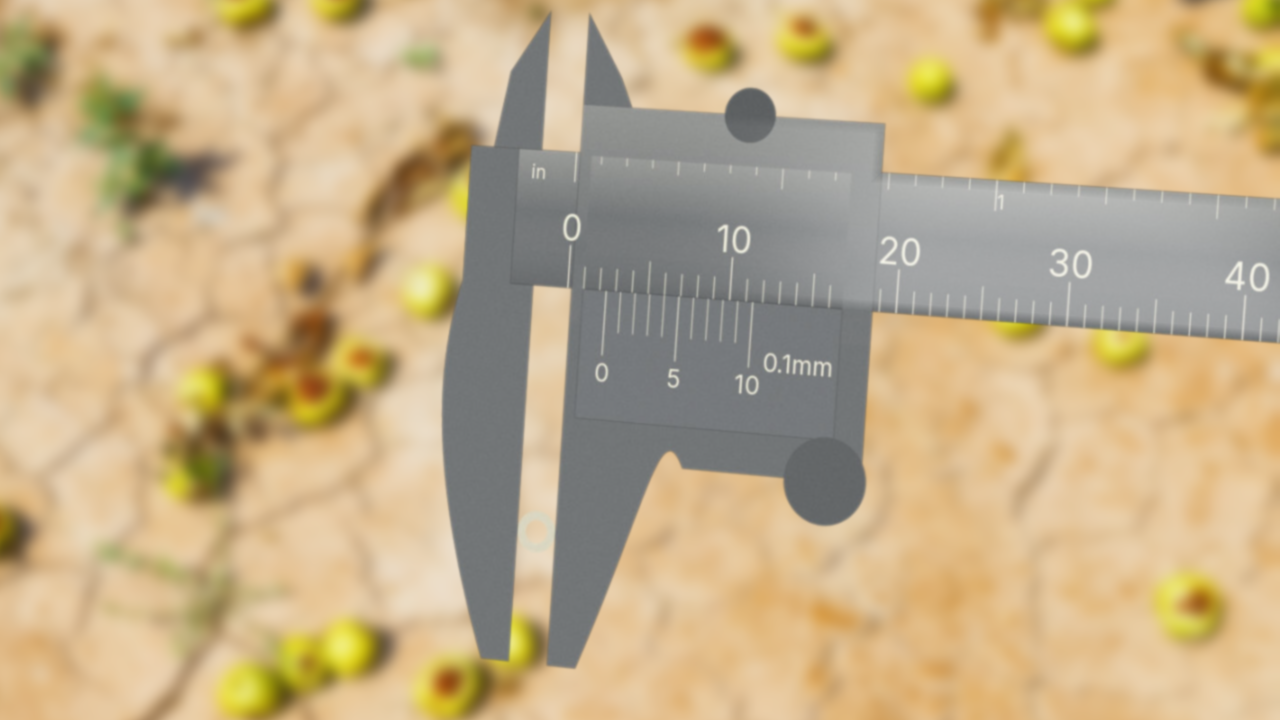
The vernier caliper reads 2.4 mm
